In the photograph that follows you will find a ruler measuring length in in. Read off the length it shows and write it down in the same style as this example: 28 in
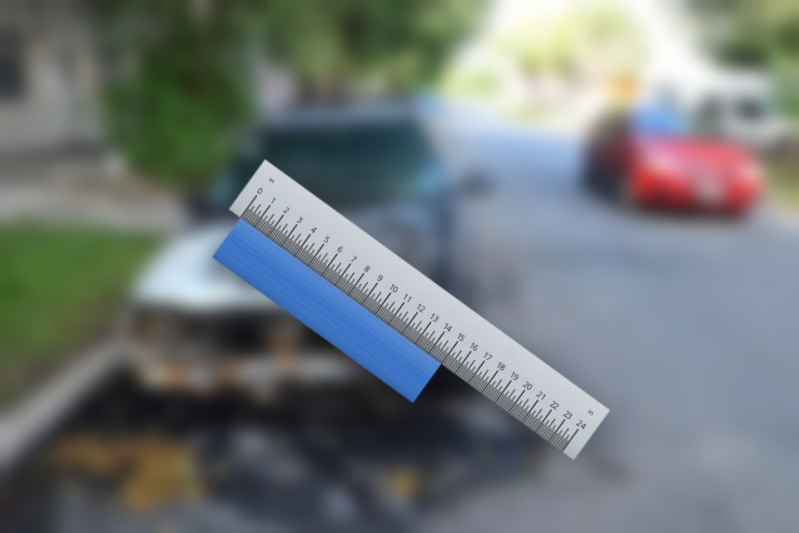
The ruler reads 15 in
